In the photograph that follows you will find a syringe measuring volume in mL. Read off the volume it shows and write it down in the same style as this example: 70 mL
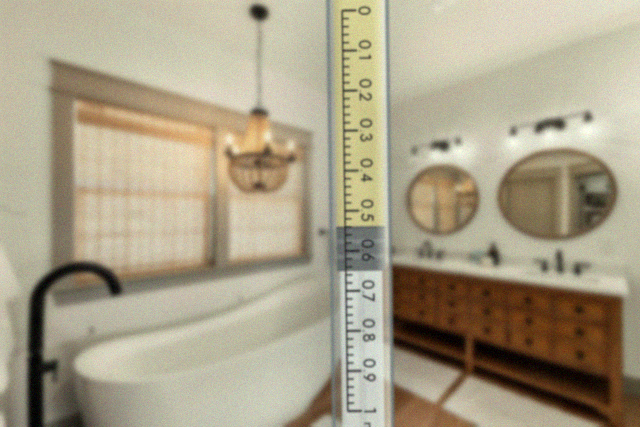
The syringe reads 0.54 mL
